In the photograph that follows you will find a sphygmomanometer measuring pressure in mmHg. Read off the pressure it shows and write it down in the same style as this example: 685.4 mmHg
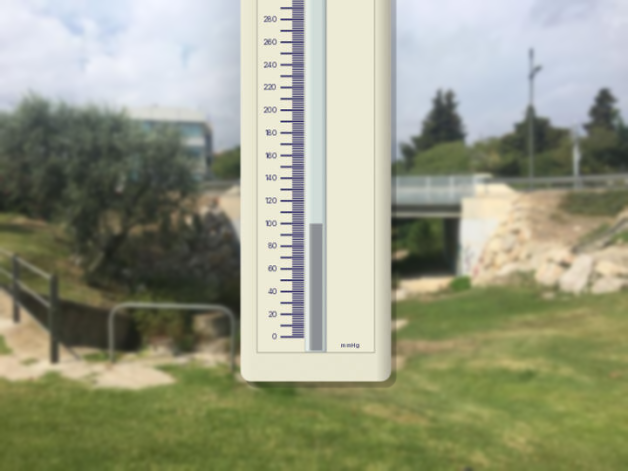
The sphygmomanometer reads 100 mmHg
